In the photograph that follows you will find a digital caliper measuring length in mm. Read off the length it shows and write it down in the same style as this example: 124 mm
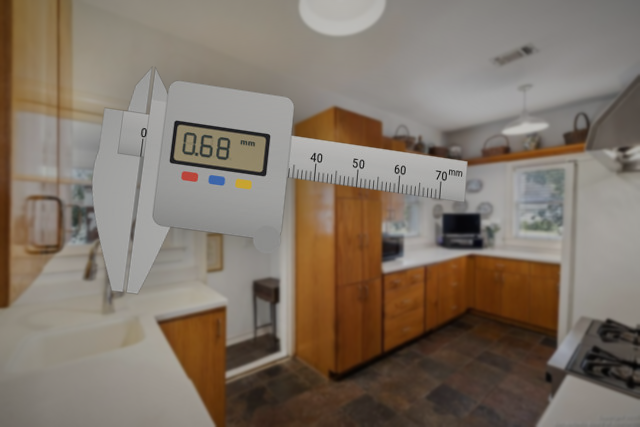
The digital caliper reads 0.68 mm
